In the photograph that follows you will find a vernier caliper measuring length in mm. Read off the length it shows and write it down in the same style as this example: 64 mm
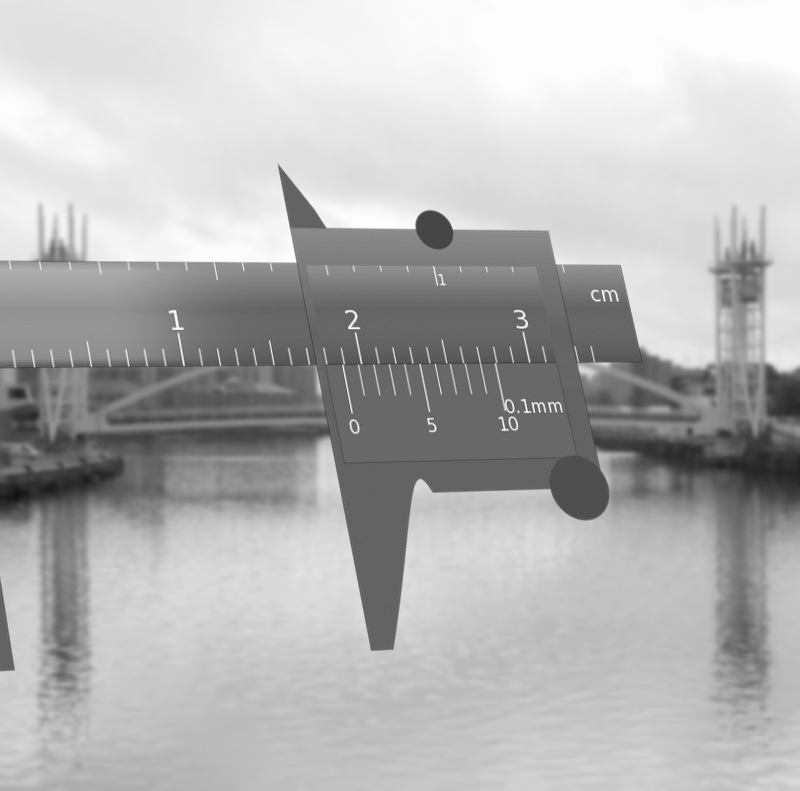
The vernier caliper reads 18.9 mm
